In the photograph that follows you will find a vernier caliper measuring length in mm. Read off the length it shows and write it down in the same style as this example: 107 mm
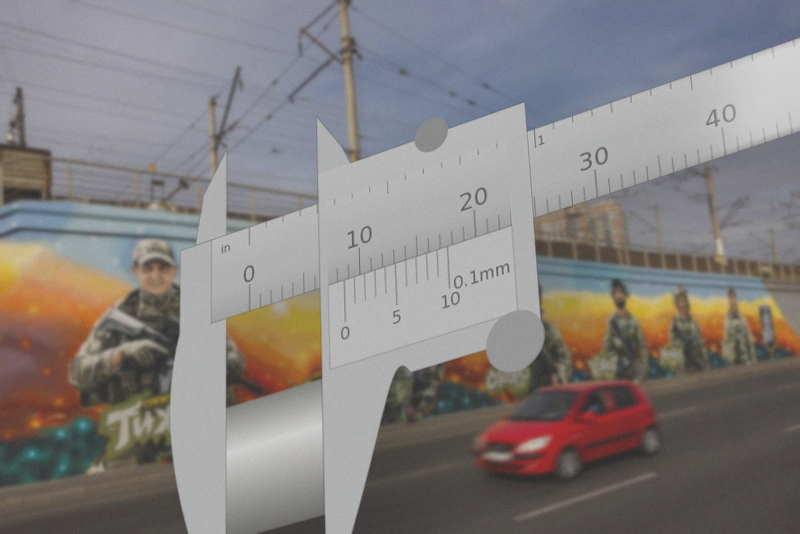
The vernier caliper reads 8.6 mm
